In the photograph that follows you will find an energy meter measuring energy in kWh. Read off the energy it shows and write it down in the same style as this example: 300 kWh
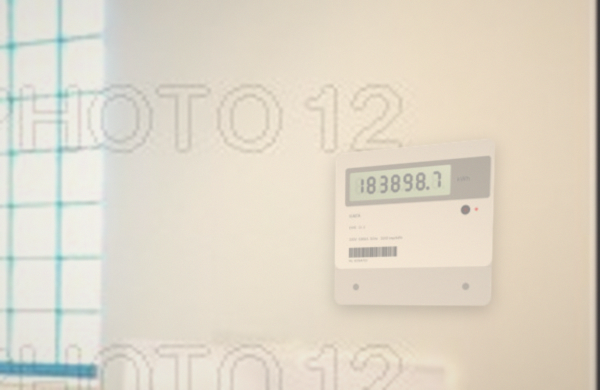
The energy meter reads 183898.7 kWh
